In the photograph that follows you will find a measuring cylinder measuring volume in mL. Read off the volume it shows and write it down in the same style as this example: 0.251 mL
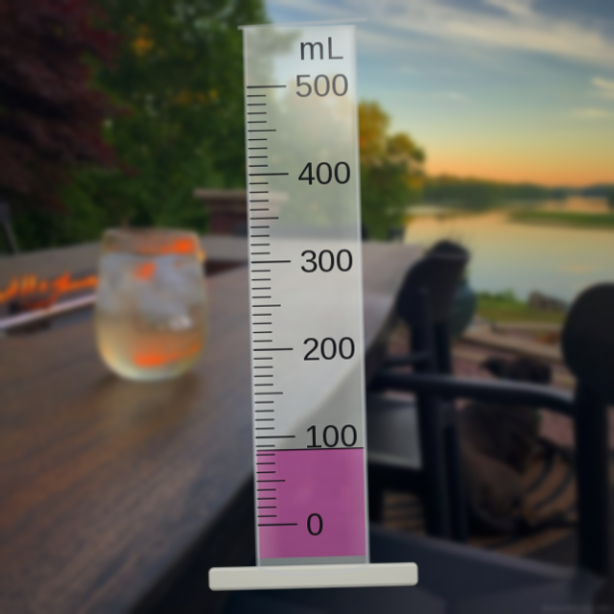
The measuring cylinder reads 85 mL
